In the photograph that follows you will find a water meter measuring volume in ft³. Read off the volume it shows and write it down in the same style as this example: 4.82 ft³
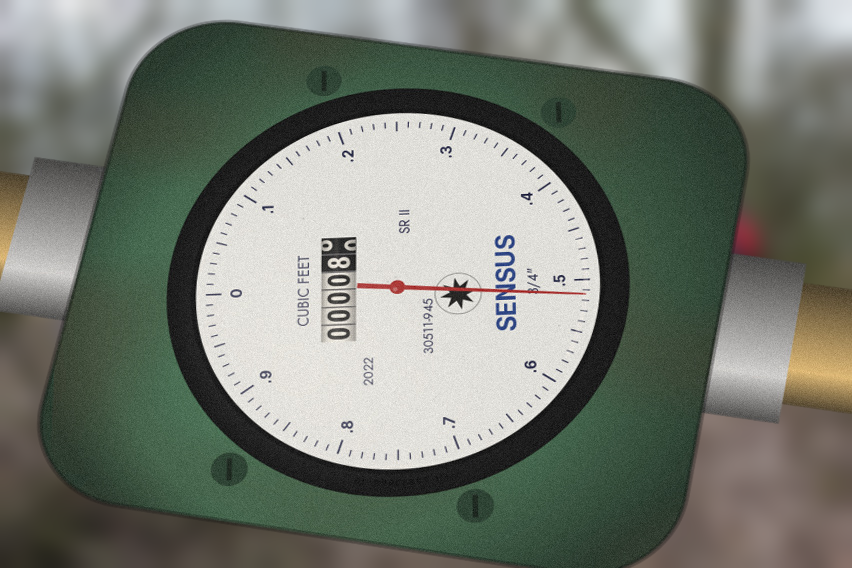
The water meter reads 88.51 ft³
